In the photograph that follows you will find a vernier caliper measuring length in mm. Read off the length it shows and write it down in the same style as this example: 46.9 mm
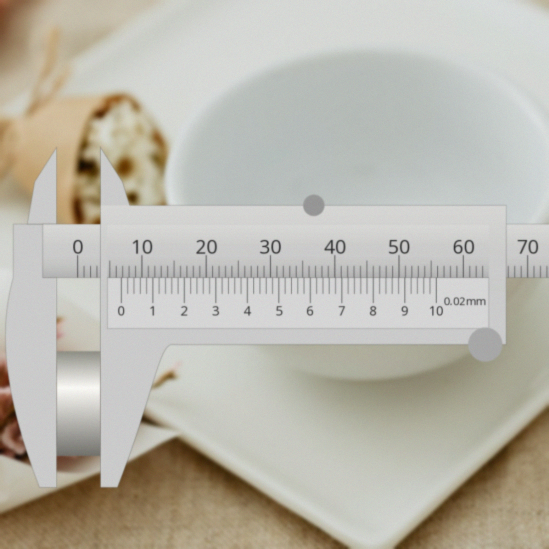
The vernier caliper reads 6.8 mm
